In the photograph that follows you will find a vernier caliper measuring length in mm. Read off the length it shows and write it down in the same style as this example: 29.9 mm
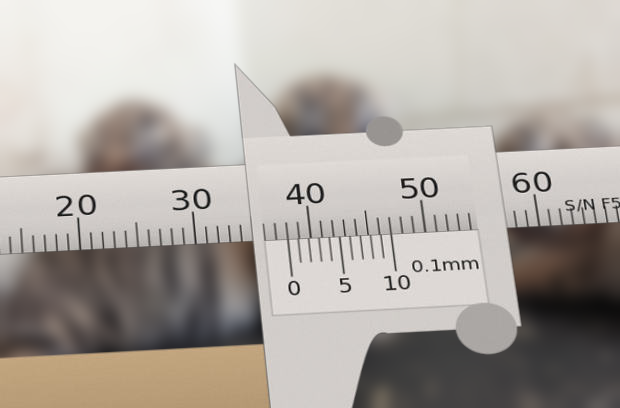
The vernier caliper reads 38.0 mm
